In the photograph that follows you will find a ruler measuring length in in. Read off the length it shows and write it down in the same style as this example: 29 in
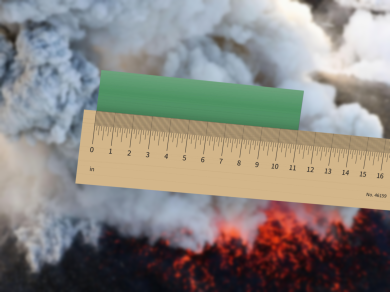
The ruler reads 11 in
